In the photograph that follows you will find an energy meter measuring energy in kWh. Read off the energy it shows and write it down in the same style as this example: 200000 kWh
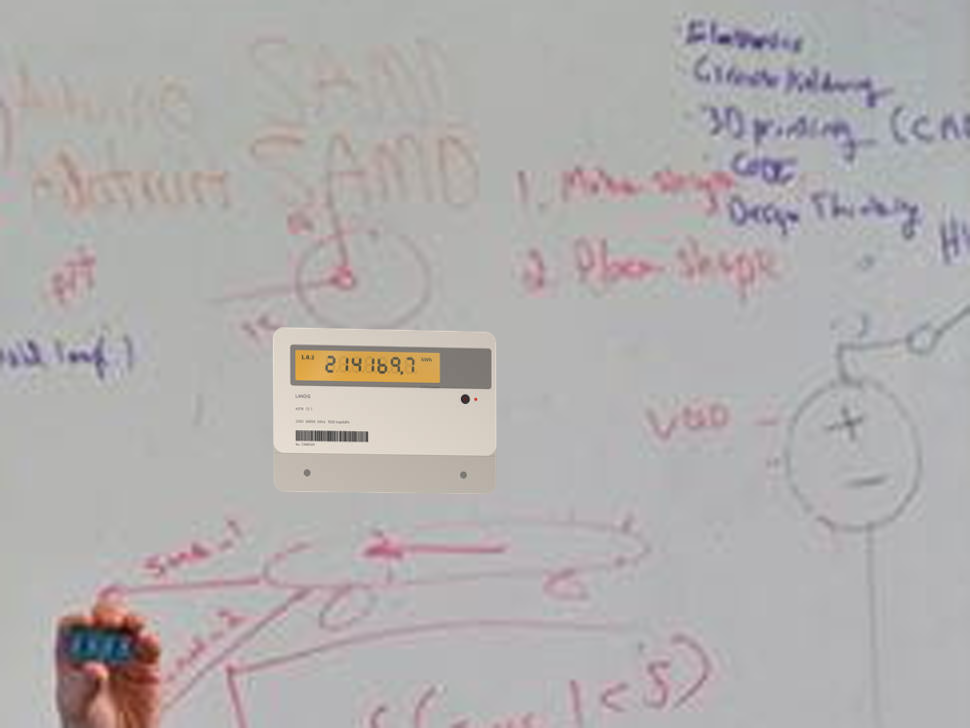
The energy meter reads 214169.7 kWh
